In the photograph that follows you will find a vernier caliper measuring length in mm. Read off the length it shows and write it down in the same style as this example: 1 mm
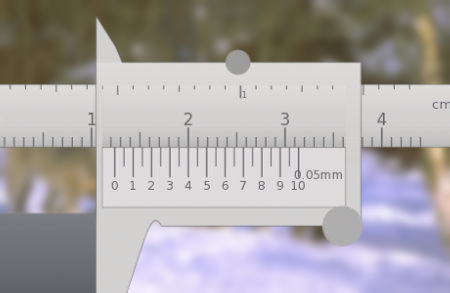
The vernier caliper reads 12.4 mm
